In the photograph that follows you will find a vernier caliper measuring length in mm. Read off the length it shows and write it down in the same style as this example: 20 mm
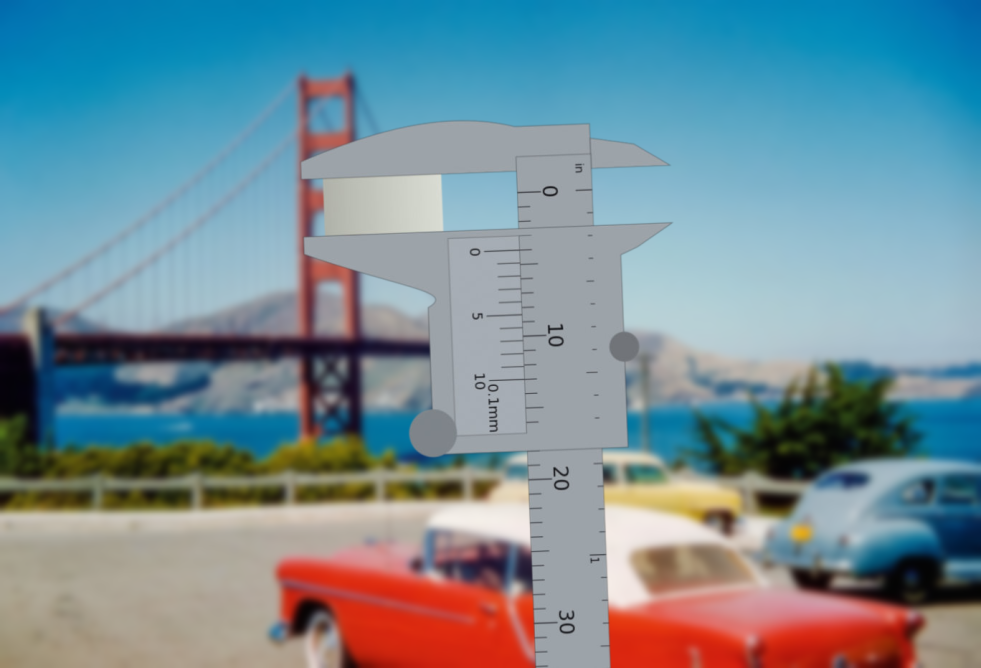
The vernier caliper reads 4.0 mm
